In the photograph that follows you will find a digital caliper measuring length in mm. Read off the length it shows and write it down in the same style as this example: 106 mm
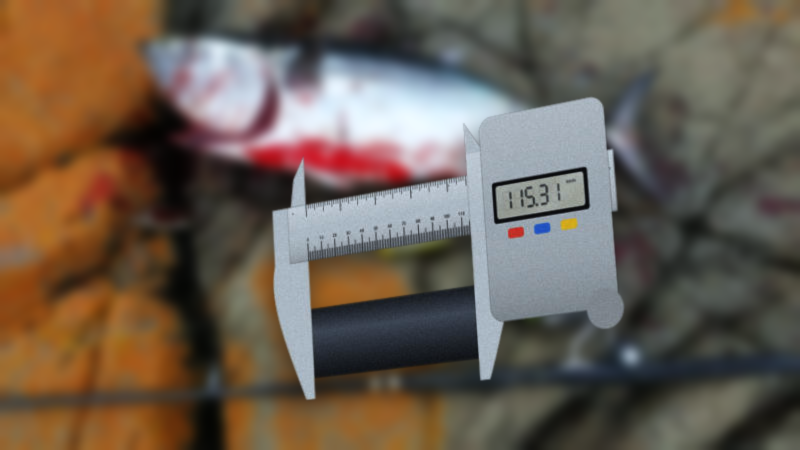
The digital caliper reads 115.31 mm
